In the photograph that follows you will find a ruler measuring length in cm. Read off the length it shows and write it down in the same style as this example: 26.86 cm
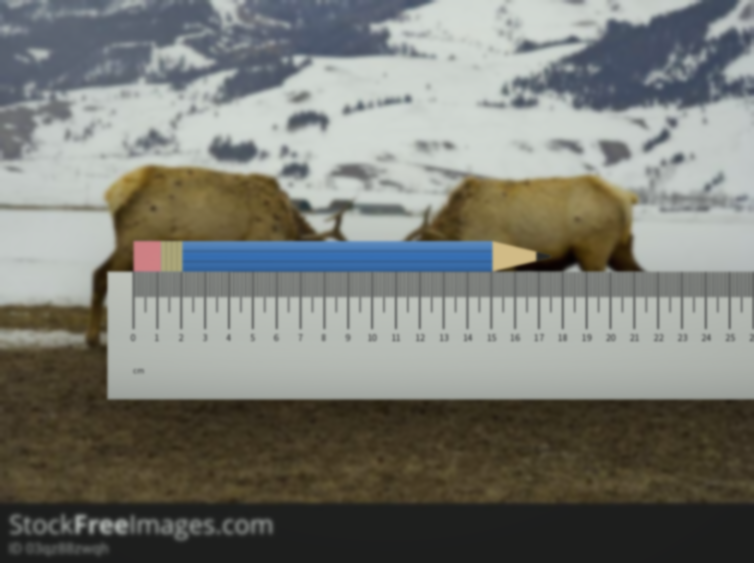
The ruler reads 17.5 cm
